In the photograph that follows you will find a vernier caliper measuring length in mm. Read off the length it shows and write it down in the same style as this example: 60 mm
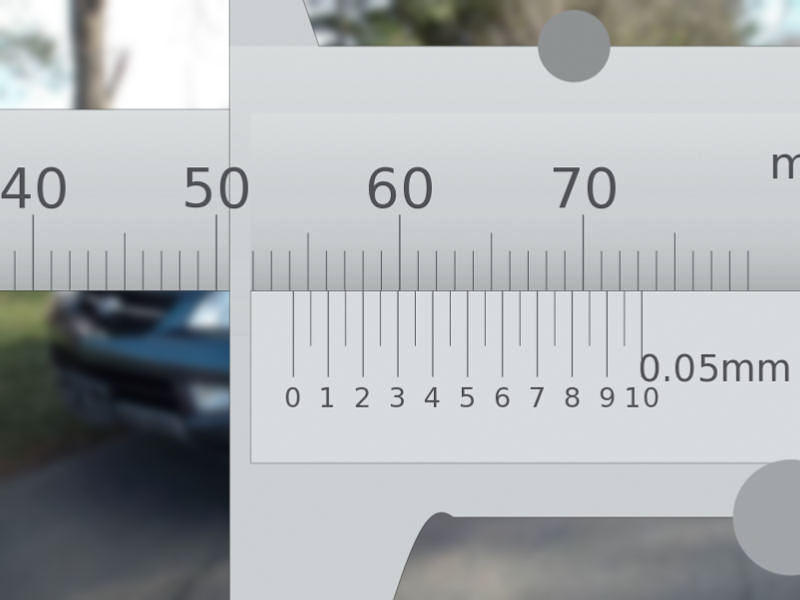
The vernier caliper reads 54.2 mm
